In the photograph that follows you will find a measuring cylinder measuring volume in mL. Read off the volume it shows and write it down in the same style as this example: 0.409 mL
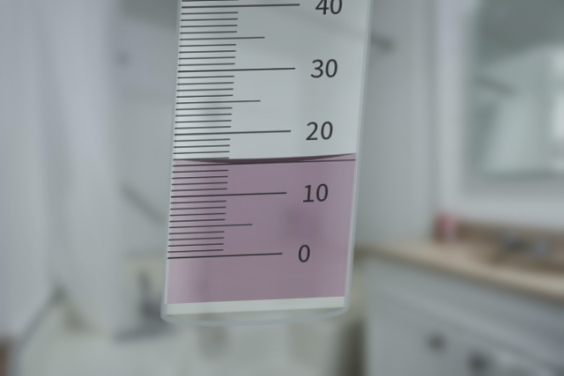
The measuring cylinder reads 15 mL
